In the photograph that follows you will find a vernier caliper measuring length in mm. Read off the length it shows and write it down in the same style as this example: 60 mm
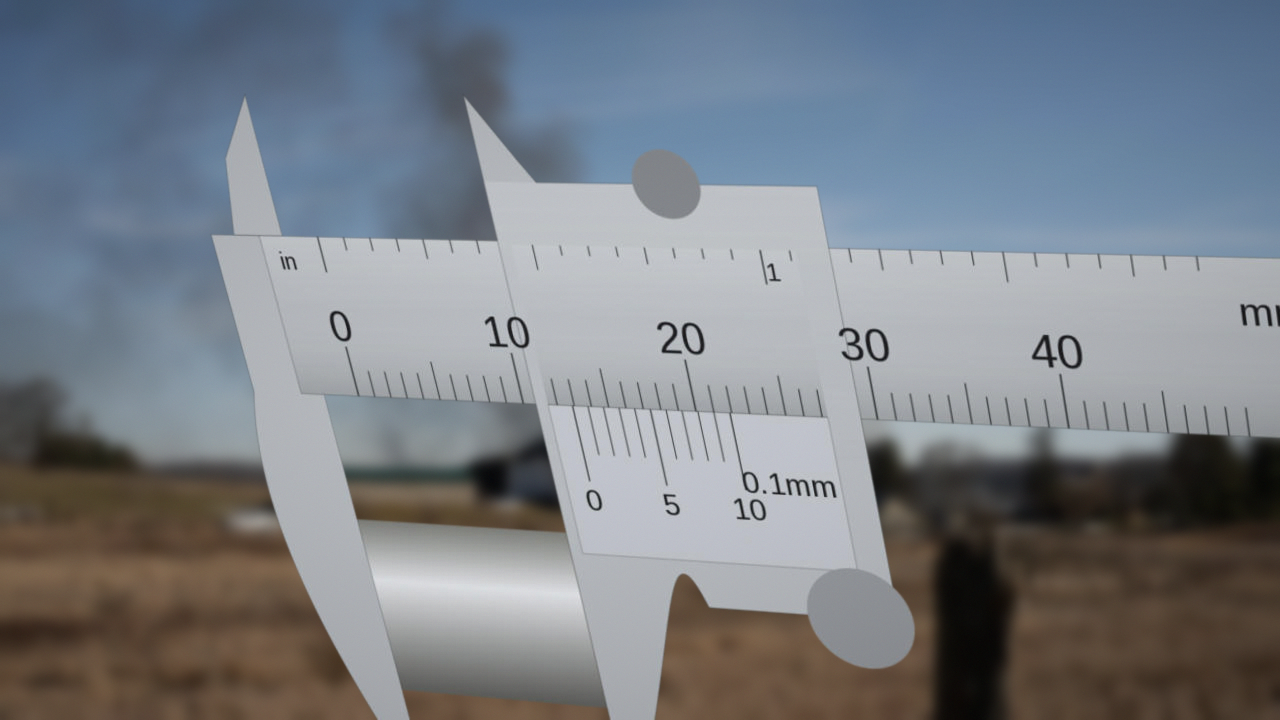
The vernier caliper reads 12.9 mm
